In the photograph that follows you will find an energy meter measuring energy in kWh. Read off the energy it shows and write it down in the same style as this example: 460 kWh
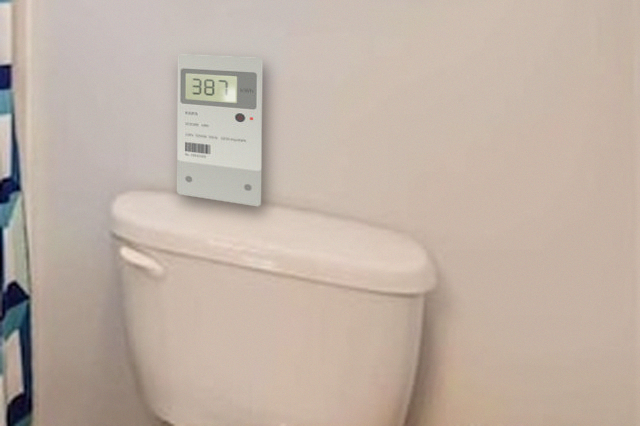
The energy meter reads 387 kWh
